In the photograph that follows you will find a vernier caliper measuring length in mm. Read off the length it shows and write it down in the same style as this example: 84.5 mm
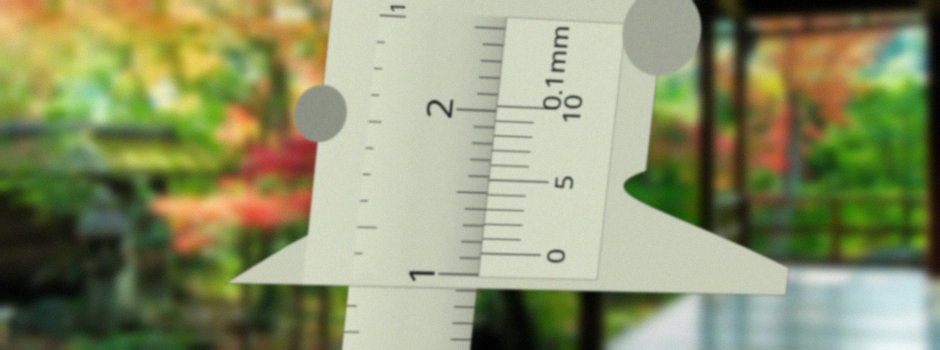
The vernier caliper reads 11.3 mm
